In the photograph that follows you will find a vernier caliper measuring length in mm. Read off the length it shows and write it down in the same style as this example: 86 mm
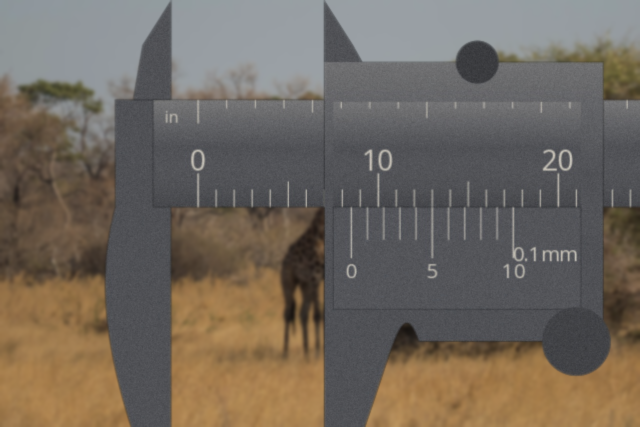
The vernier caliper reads 8.5 mm
